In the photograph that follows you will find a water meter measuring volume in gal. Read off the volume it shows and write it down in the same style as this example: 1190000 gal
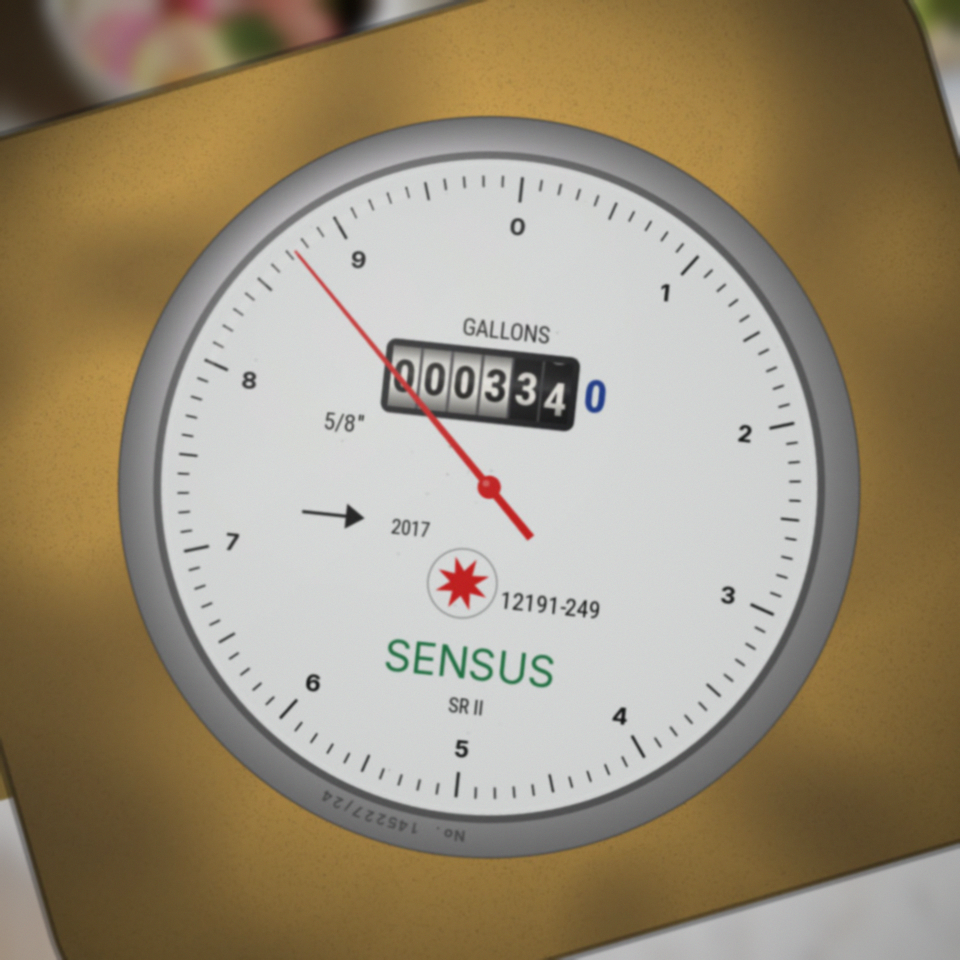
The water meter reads 3338.7 gal
